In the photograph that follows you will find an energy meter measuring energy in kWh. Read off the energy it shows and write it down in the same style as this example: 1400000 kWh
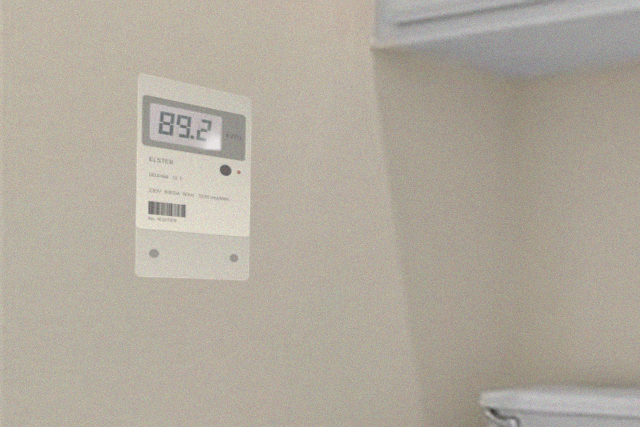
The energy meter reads 89.2 kWh
